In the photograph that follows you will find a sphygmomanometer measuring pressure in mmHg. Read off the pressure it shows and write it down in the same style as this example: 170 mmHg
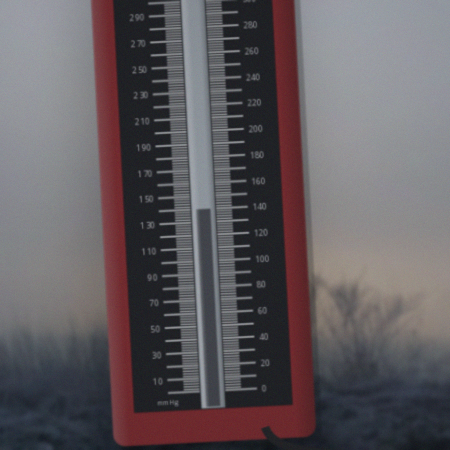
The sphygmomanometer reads 140 mmHg
